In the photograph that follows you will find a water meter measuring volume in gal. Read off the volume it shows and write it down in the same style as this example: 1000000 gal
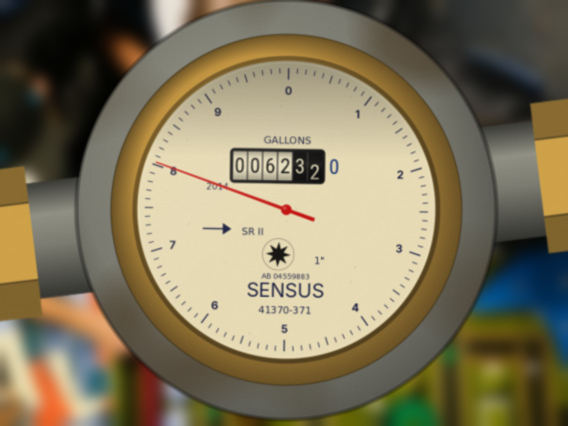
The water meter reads 62318.0 gal
